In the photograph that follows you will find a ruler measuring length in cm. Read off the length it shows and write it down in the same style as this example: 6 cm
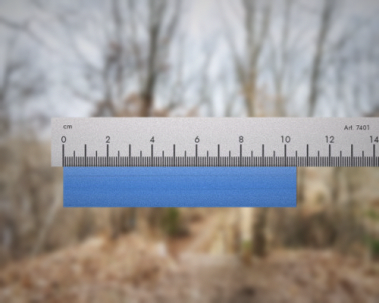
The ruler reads 10.5 cm
